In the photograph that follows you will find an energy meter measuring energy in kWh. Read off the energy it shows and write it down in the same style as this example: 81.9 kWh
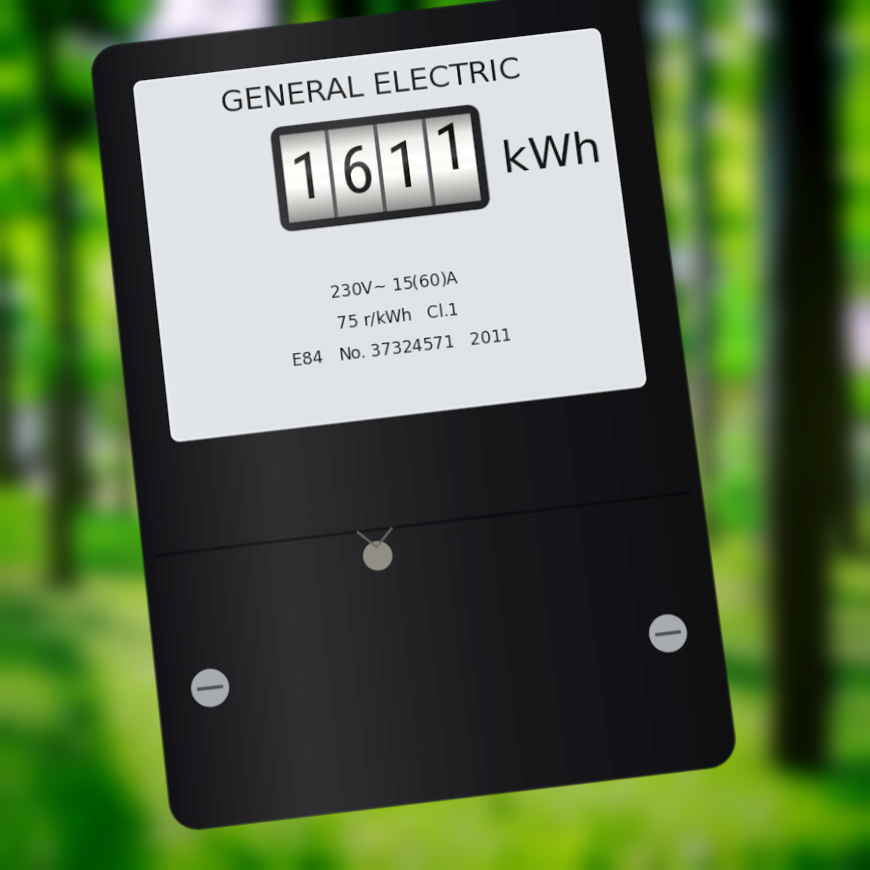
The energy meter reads 1611 kWh
